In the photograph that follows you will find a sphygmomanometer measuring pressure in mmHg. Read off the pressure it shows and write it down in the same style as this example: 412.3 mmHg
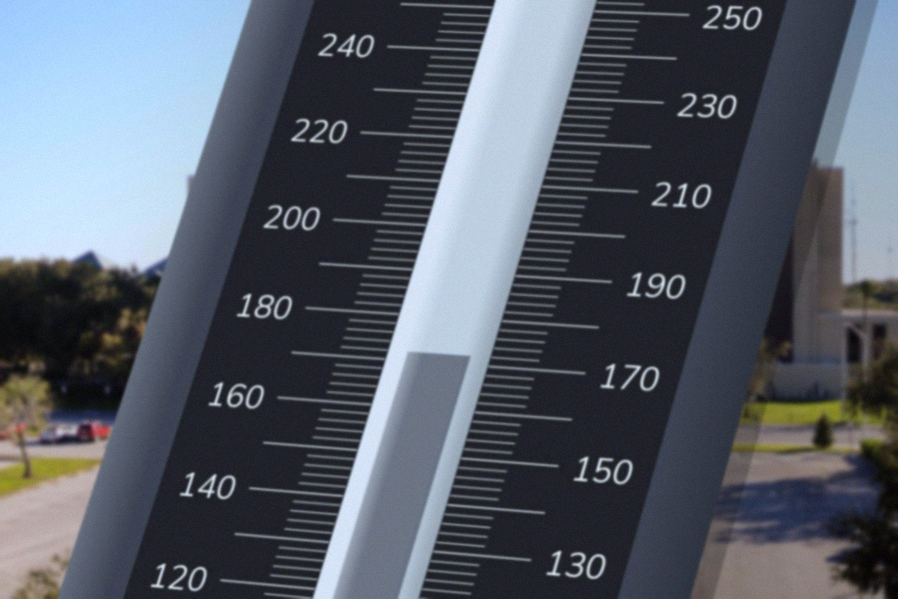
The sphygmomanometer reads 172 mmHg
